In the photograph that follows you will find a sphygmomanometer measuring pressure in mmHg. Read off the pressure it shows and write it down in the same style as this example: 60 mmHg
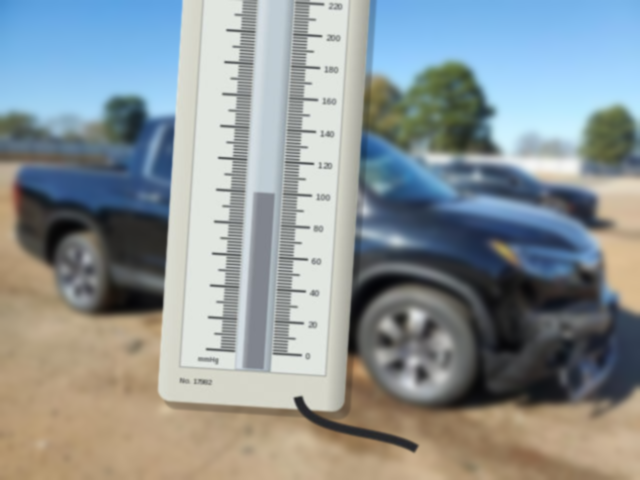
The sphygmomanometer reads 100 mmHg
